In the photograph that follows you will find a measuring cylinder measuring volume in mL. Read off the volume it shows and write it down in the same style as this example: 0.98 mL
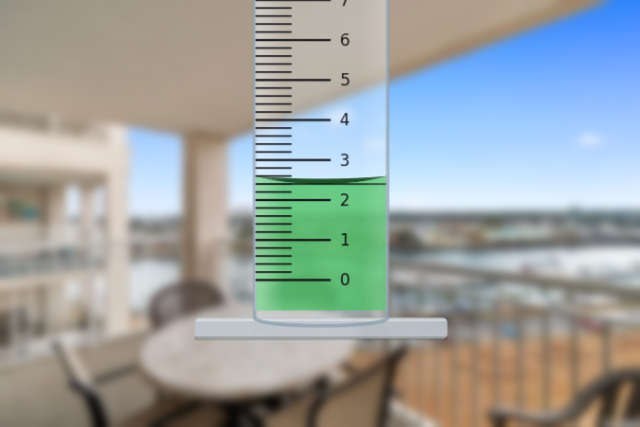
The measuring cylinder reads 2.4 mL
